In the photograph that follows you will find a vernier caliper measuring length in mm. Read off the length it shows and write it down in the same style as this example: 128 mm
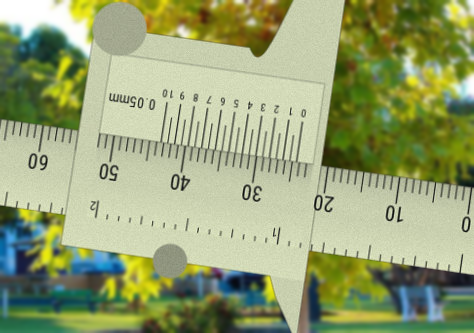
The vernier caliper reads 24.4 mm
